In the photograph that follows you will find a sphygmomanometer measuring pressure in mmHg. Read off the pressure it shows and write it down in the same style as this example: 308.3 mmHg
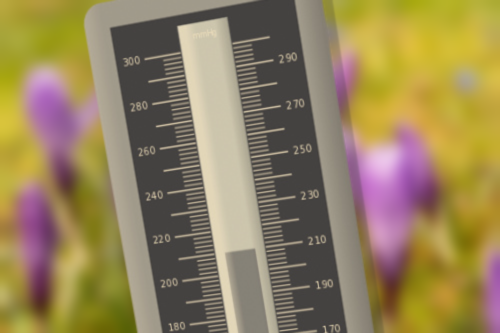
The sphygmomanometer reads 210 mmHg
